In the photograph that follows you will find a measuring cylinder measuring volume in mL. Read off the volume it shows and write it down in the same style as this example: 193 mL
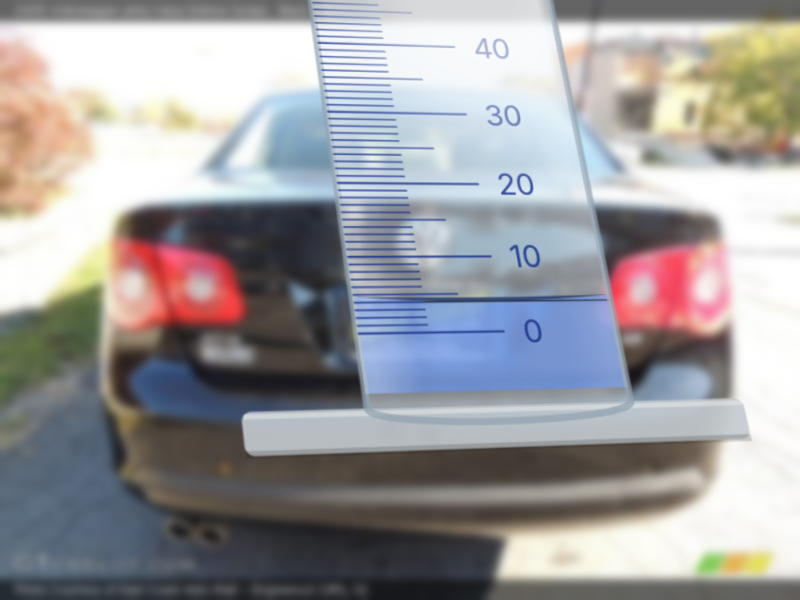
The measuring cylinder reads 4 mL
